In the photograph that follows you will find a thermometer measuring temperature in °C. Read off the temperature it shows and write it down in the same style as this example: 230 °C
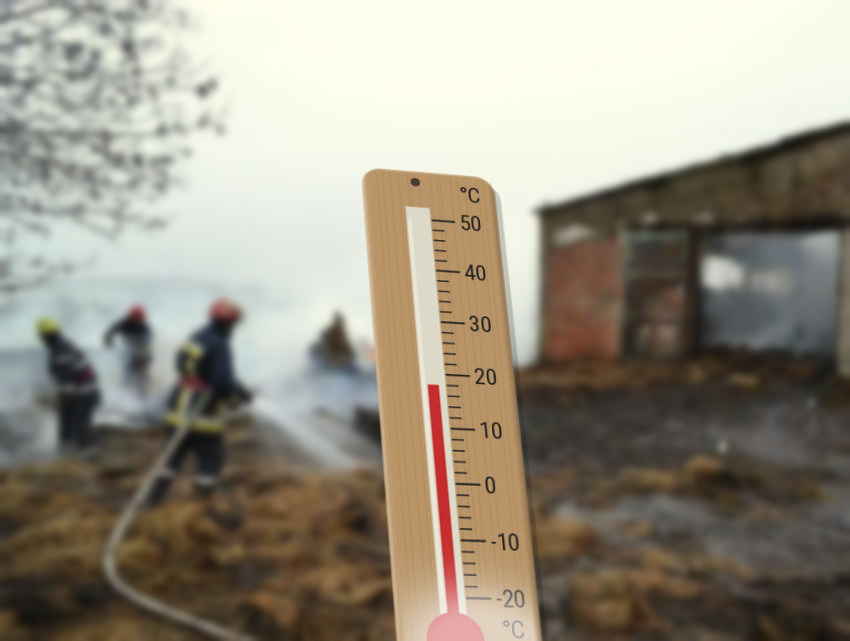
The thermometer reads 18 °C
